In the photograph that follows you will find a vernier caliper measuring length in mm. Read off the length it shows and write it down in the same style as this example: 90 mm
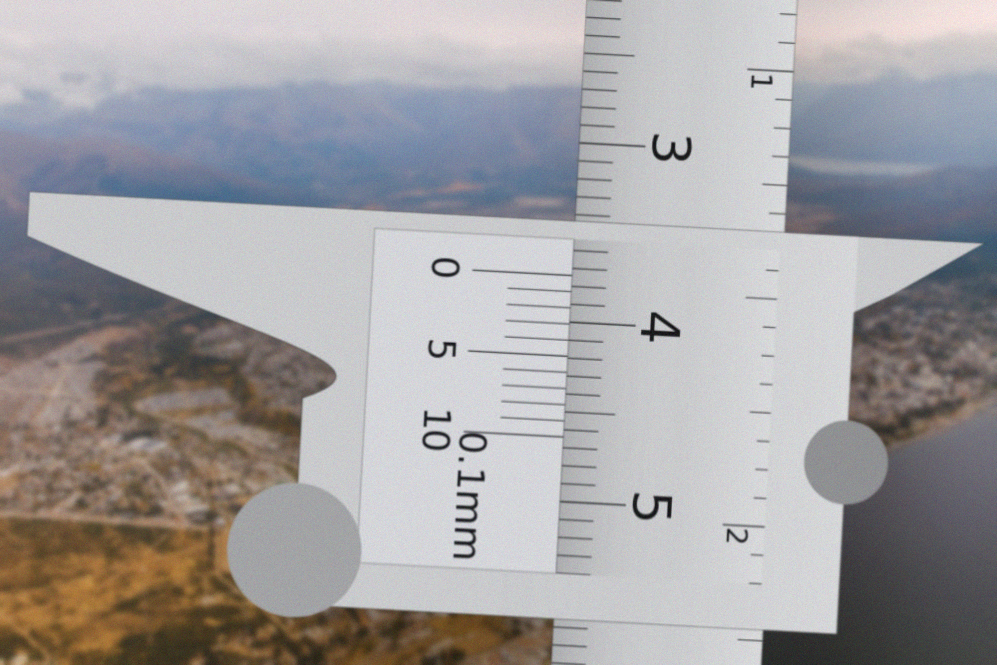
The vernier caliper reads 37.4 mm
